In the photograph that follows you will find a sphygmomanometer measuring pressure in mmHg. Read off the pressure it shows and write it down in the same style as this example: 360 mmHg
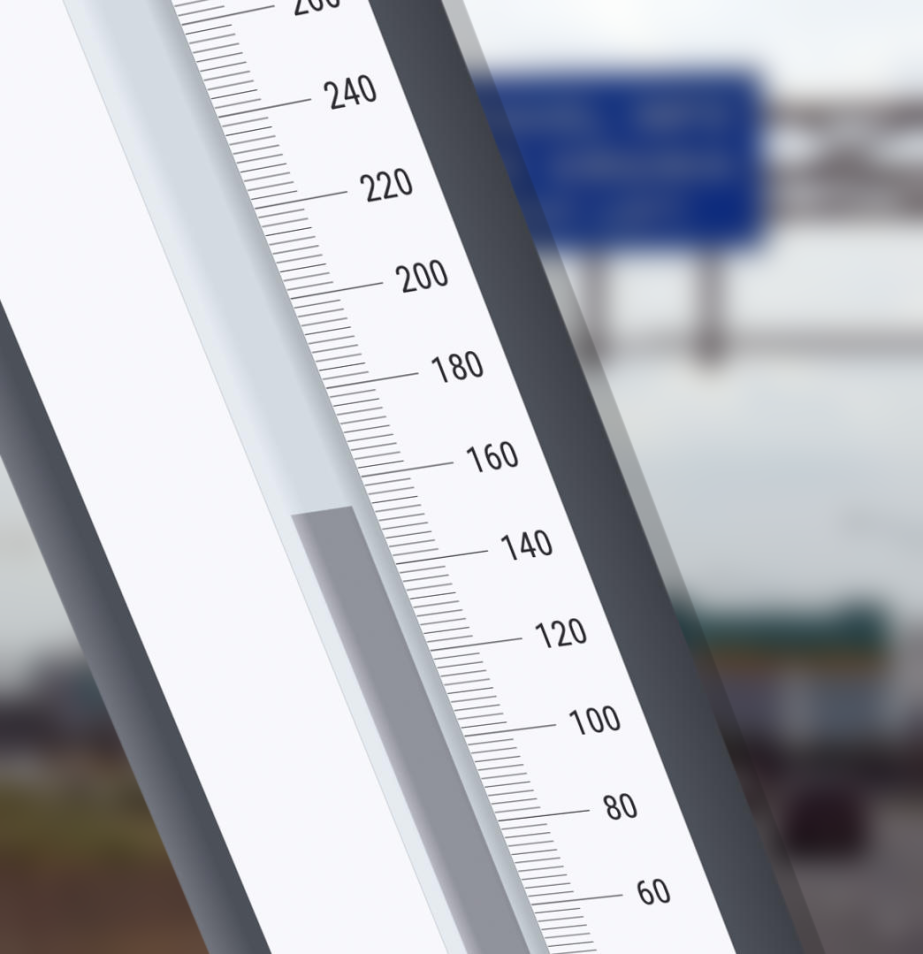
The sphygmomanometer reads 154 mmHg
